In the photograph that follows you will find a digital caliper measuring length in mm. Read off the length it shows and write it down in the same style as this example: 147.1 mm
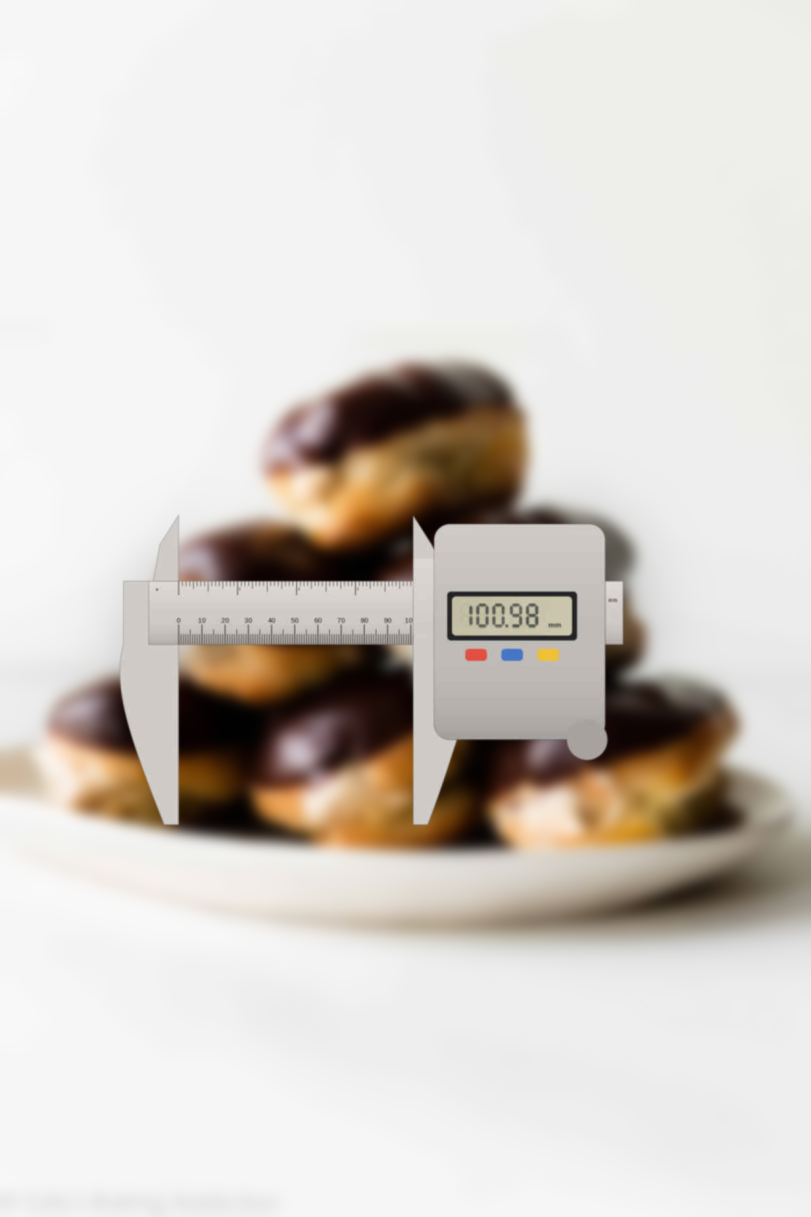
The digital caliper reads 100.98 mm
